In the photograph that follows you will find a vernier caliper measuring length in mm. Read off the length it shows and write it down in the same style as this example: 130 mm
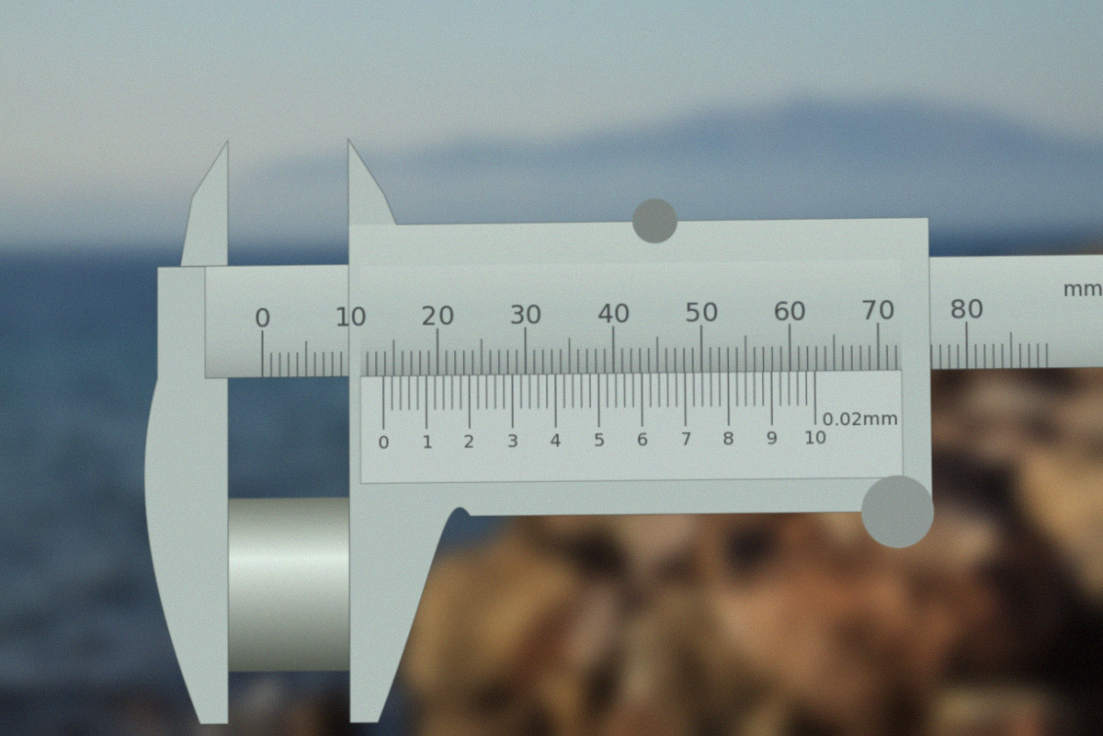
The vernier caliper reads 13.8 mm
